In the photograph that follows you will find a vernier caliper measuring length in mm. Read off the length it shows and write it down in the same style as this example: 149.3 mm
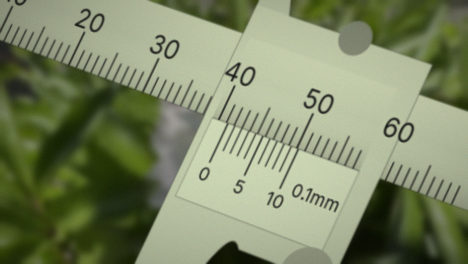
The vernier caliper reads 41.2 mm
